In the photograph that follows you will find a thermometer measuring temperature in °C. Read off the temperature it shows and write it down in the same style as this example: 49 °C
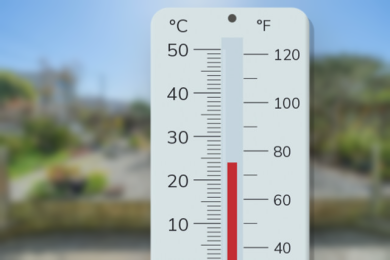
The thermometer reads 24 °C
